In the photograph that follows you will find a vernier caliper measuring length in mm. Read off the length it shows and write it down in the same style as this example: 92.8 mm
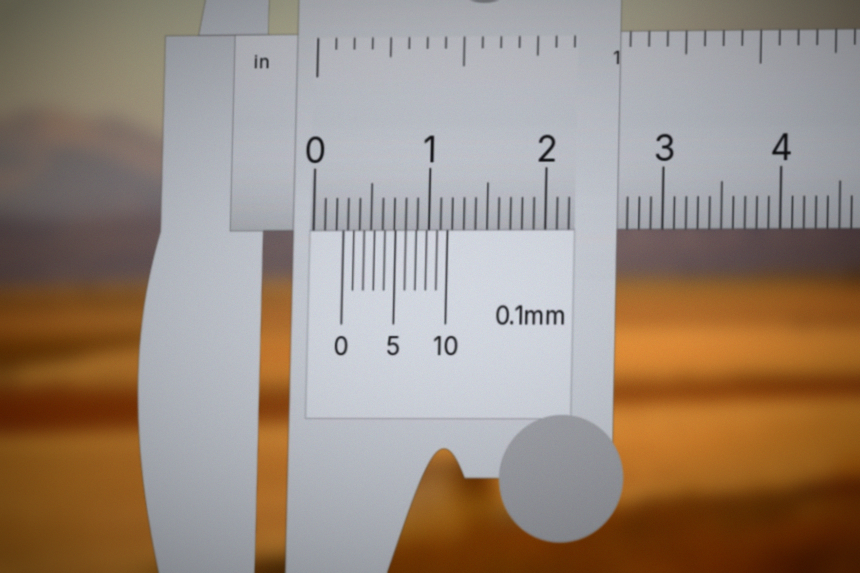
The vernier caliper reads 2.6 mm
